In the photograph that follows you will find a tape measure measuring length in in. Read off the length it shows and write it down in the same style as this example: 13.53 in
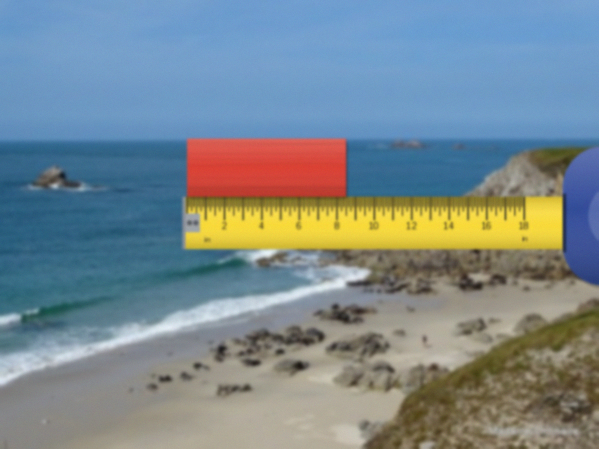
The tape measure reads 8.5 in
